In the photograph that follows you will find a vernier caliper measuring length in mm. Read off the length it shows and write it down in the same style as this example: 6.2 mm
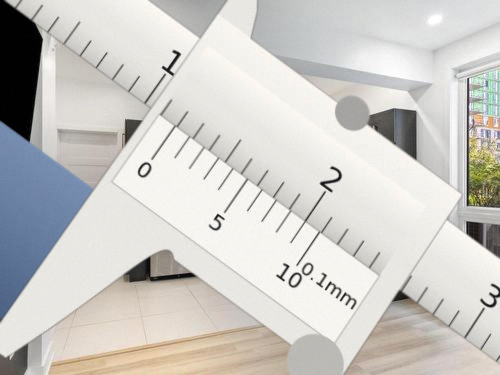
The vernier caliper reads 11.9 mm
